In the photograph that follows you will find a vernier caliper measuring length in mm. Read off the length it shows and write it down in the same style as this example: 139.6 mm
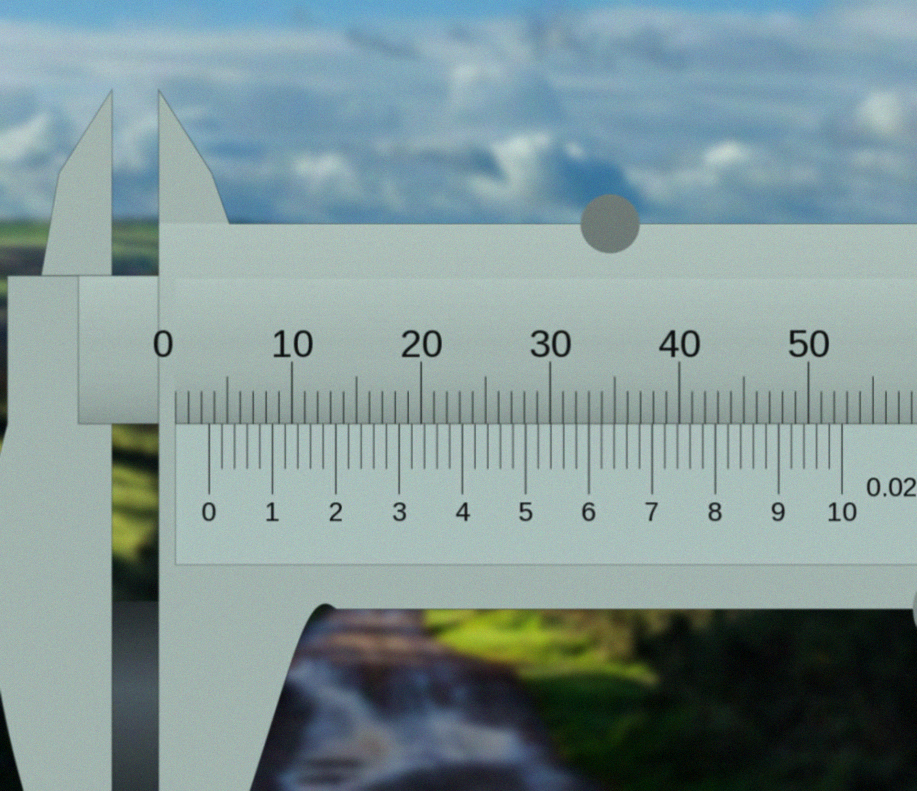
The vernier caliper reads 3.6 mm
